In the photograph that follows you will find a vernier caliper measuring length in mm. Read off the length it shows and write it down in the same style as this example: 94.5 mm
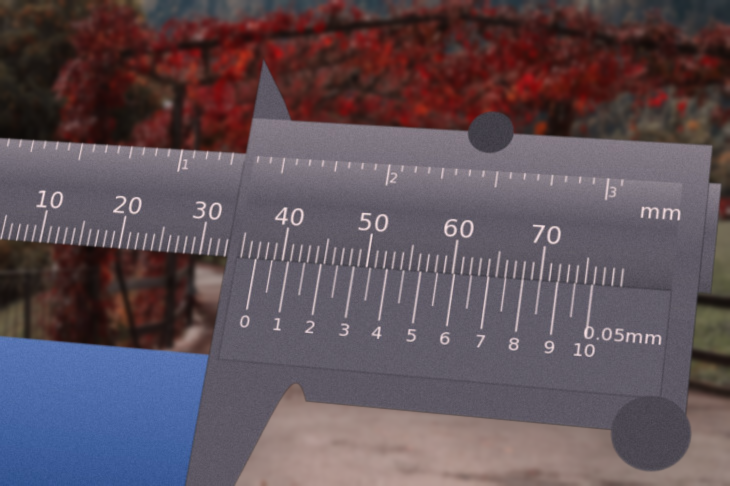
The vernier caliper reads 36.8 mm
